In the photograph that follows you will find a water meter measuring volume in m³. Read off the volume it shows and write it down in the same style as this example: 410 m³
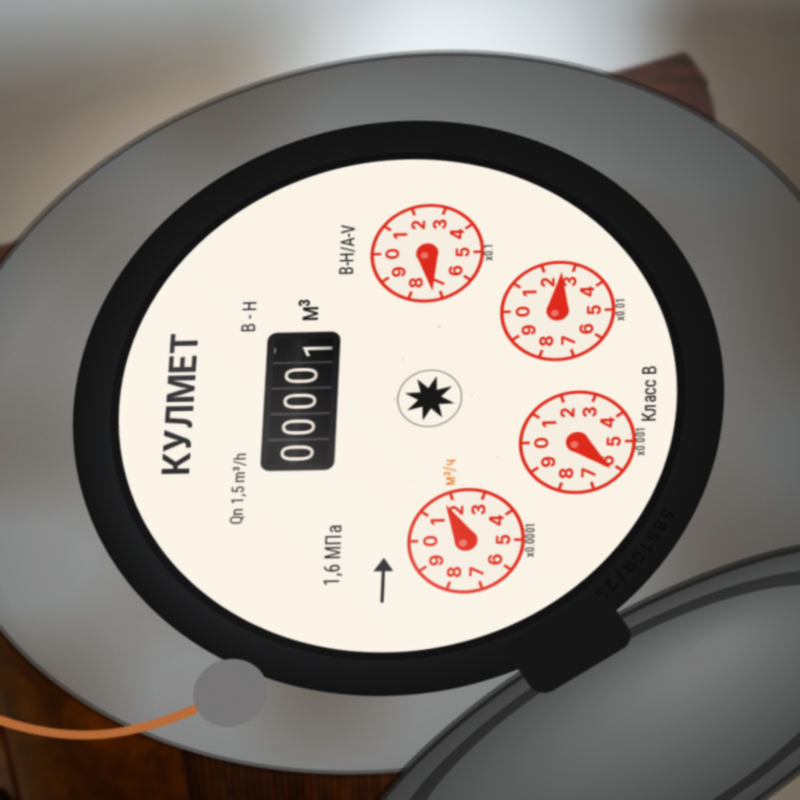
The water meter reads 0.7261 m³
